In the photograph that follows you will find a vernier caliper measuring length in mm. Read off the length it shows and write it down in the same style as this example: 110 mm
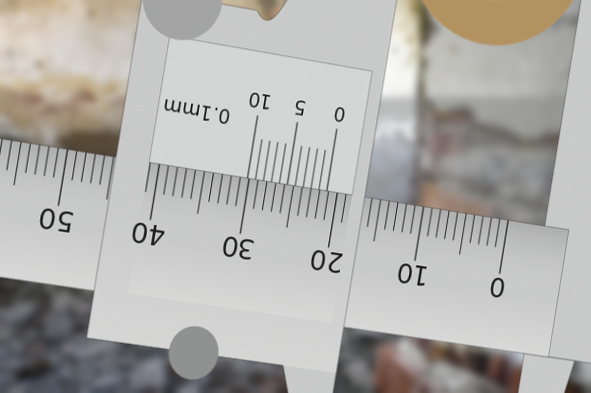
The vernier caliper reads 21.2 mm
